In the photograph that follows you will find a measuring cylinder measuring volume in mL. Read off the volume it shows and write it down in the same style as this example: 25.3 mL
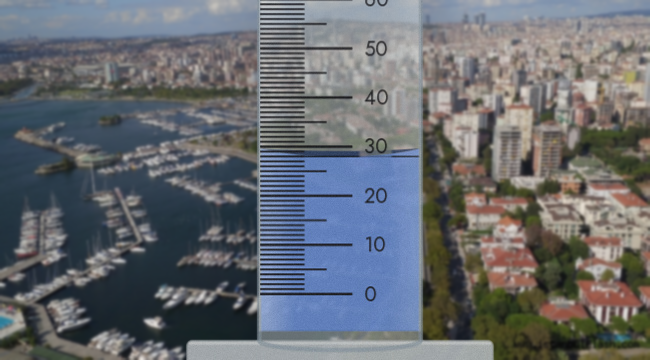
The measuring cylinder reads 28 mL
